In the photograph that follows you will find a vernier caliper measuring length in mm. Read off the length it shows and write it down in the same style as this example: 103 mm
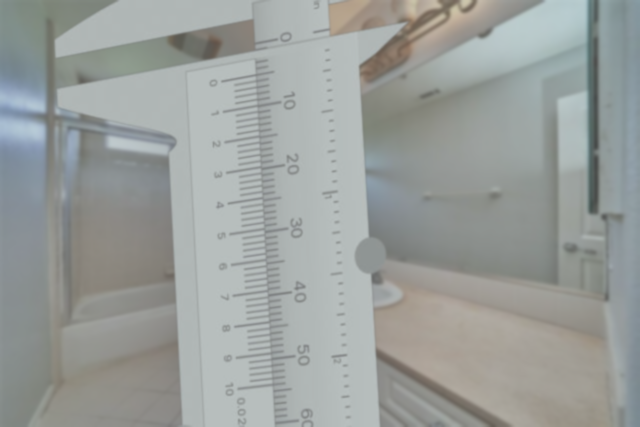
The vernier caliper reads 5.0 mm
